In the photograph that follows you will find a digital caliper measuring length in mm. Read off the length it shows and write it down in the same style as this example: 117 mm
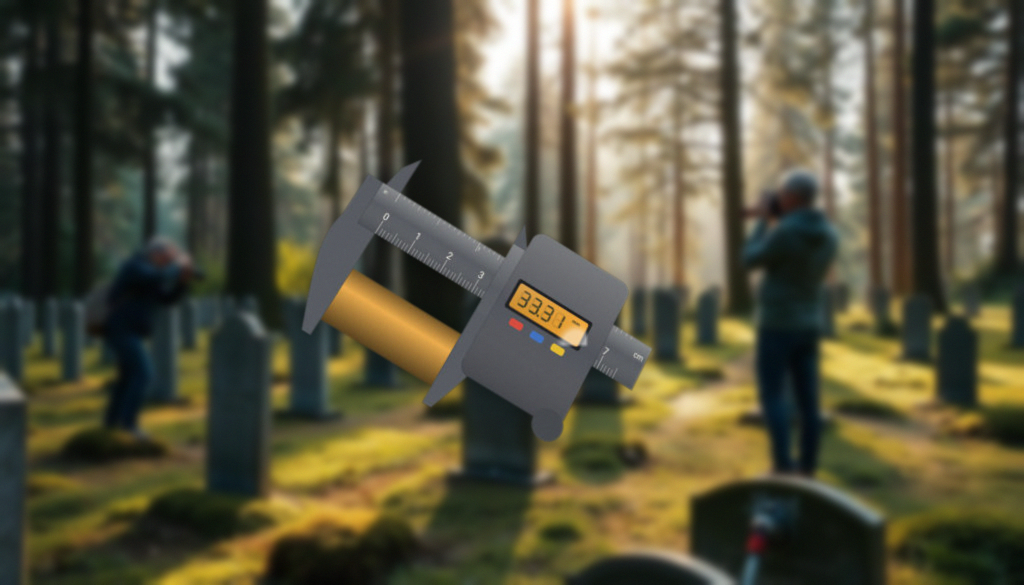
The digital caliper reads 33.31 mm
